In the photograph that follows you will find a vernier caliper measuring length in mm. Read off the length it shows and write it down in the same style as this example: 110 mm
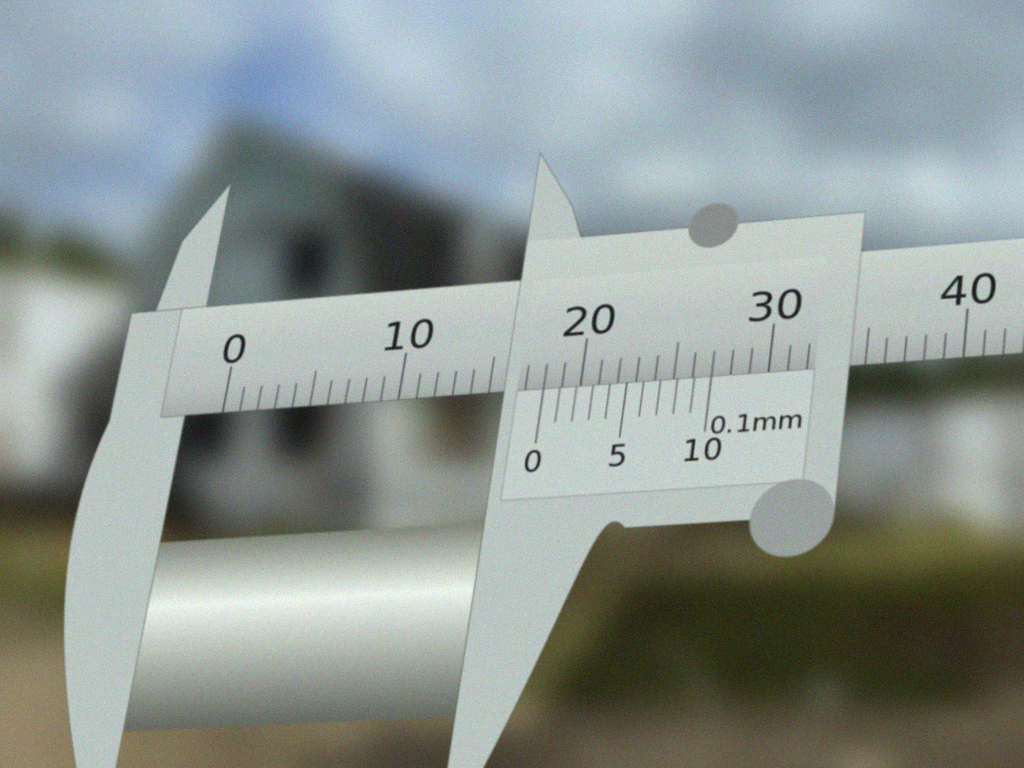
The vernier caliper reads 18.0 mm
